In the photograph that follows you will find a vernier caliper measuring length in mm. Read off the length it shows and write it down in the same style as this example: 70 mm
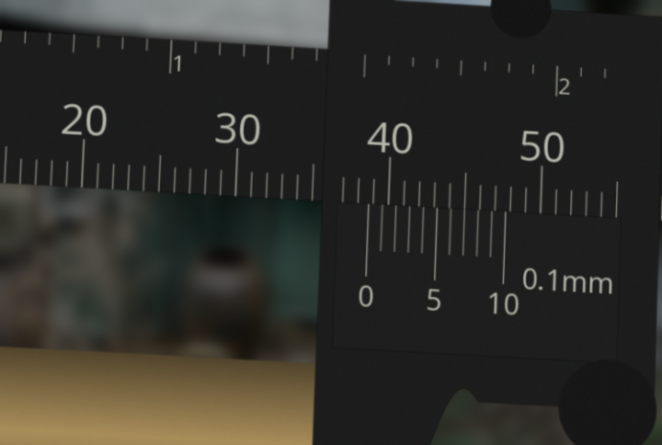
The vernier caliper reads 38.7 mm
